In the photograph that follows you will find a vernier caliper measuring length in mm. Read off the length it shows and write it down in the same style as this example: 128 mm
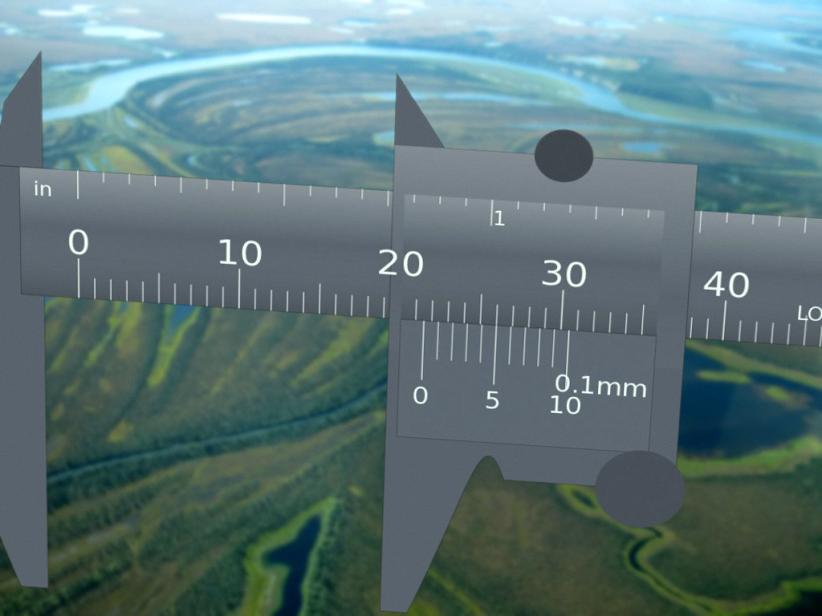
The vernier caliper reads 21.5 mm
